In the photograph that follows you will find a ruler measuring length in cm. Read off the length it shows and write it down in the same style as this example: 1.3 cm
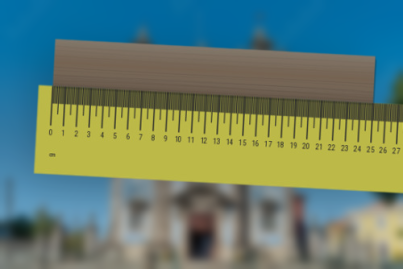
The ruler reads 25 cm
